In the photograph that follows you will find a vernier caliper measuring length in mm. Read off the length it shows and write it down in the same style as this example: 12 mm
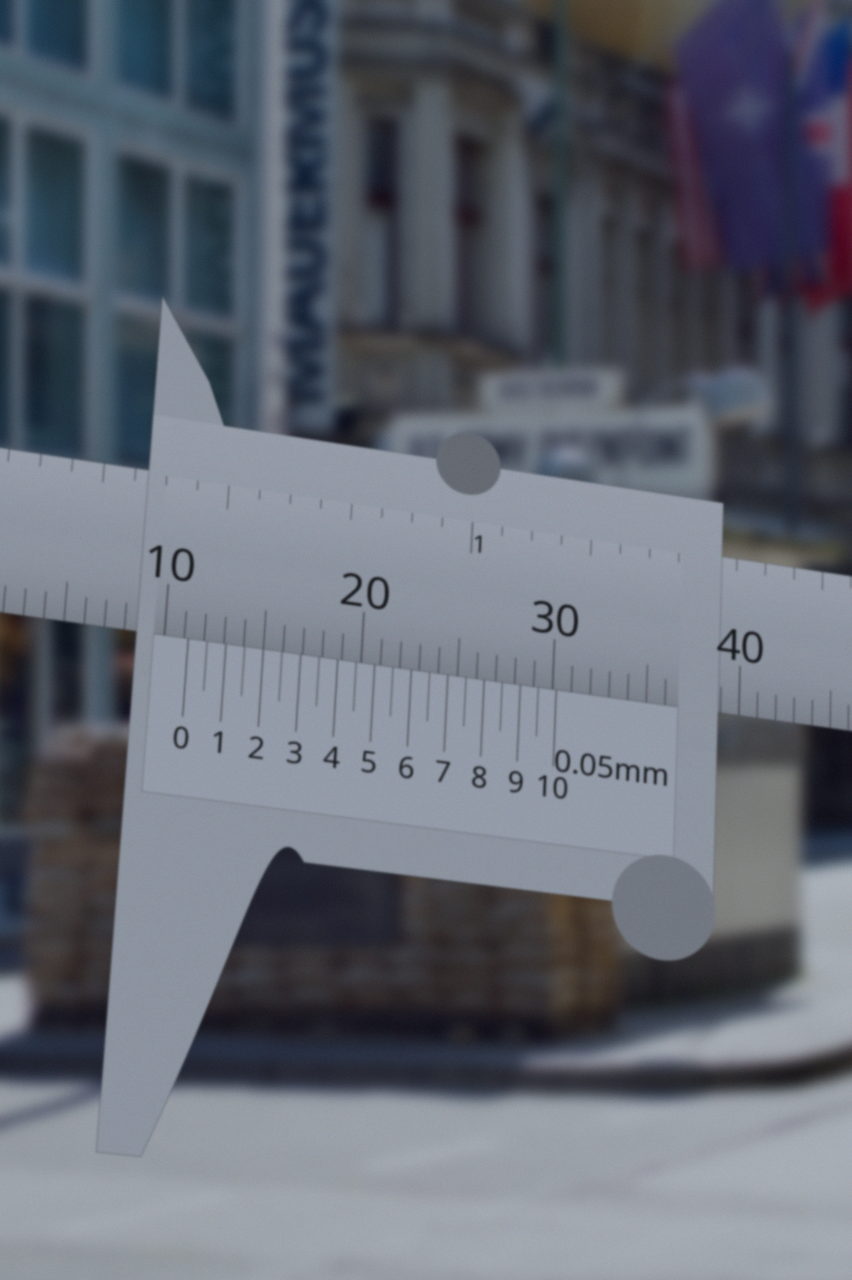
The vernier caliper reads 11.2 mm
